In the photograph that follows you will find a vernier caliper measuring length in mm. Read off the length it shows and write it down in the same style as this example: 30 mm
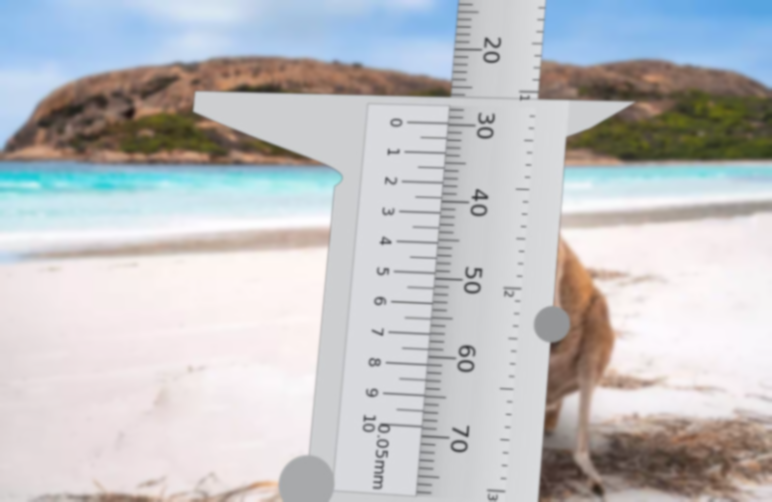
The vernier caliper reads 29.8 mm
